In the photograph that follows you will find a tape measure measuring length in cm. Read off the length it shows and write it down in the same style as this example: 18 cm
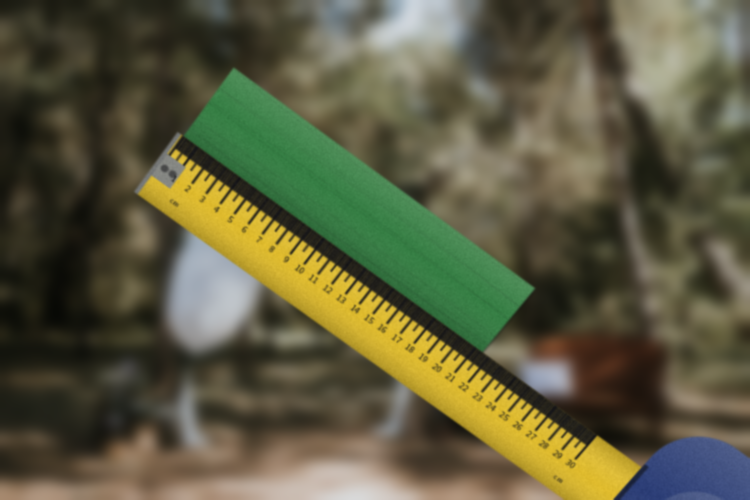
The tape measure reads 21.5 cm
